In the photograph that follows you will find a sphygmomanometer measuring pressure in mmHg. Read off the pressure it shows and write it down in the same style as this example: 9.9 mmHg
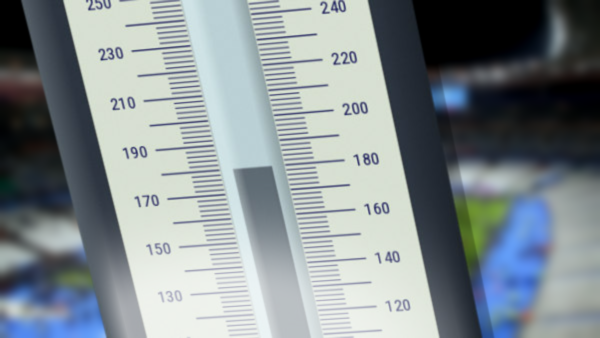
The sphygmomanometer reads 180 mmHg
